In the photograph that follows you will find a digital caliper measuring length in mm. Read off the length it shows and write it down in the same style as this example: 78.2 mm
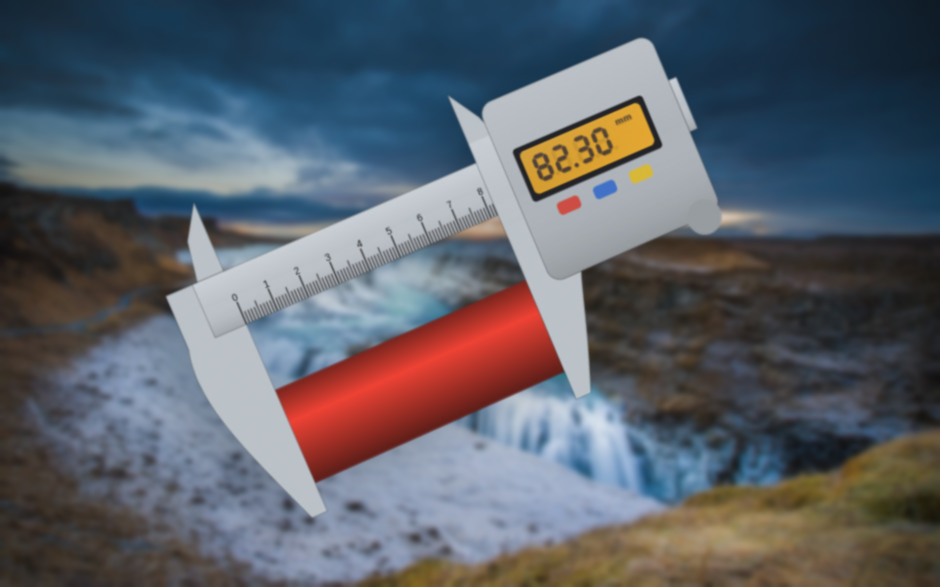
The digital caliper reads 82.30 mm
